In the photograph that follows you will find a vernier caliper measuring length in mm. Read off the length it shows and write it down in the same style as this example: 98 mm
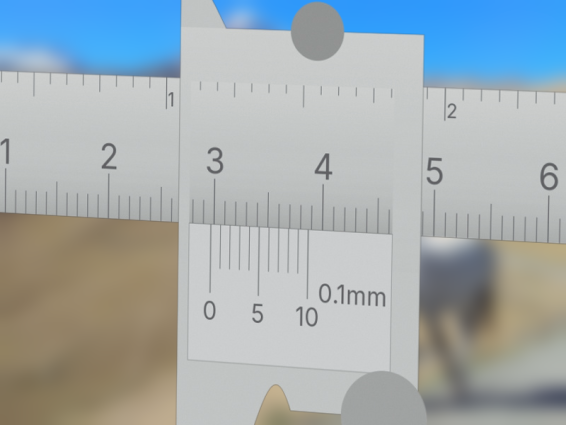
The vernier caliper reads 29.7 mm
